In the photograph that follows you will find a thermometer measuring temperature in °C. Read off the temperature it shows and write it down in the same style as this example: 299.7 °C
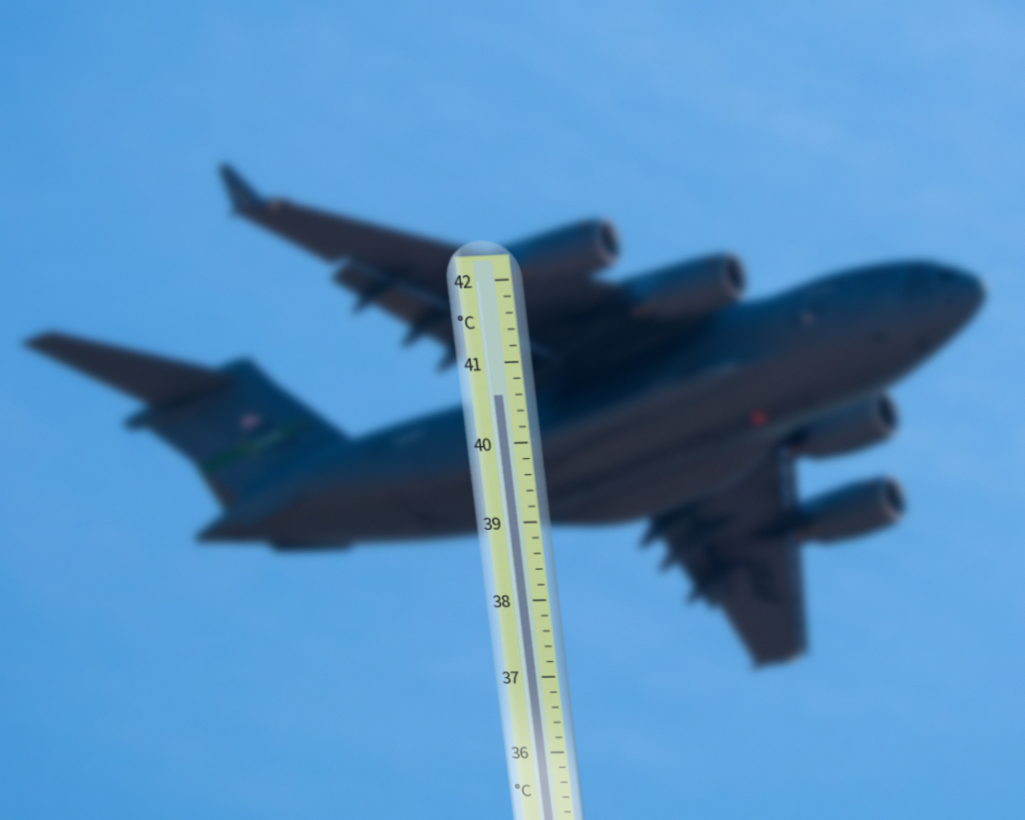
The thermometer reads 40.6 °C
